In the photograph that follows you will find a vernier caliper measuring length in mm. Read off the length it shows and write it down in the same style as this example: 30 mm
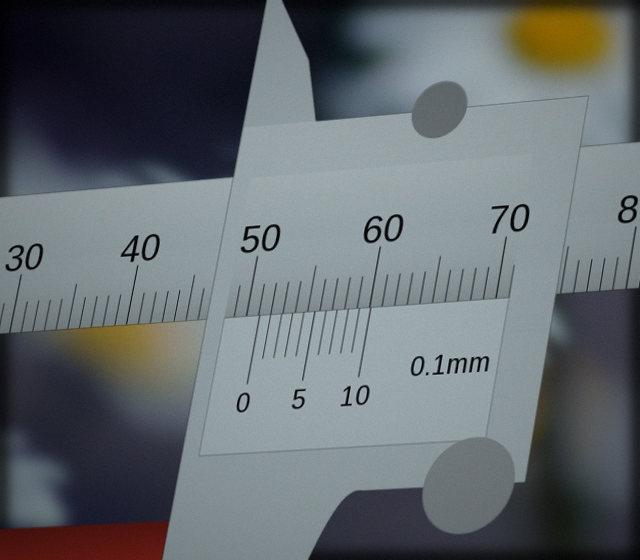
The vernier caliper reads 51.1 mm
